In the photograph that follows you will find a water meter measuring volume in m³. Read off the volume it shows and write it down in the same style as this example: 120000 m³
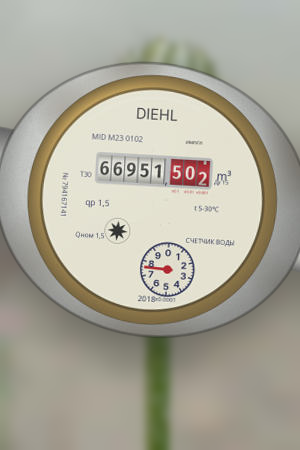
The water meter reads 66951.5017 m³
